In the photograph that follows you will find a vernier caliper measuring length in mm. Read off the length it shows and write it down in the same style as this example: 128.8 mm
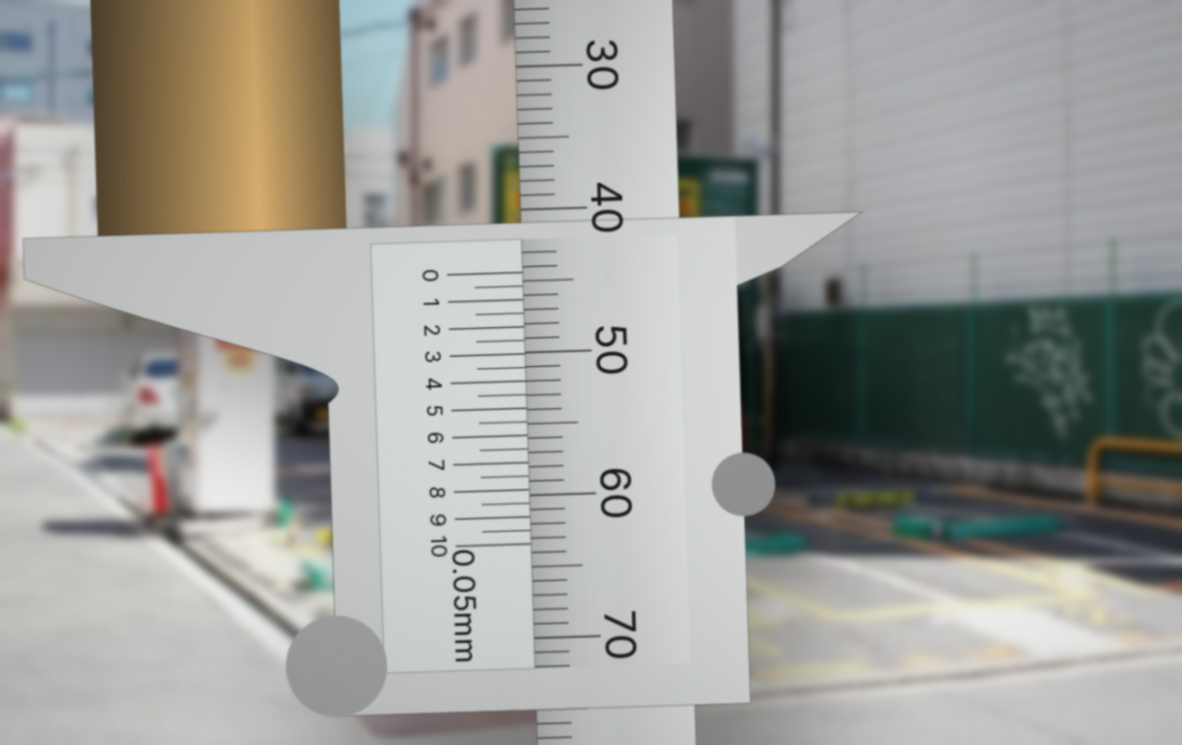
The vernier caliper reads 44.4 mm
